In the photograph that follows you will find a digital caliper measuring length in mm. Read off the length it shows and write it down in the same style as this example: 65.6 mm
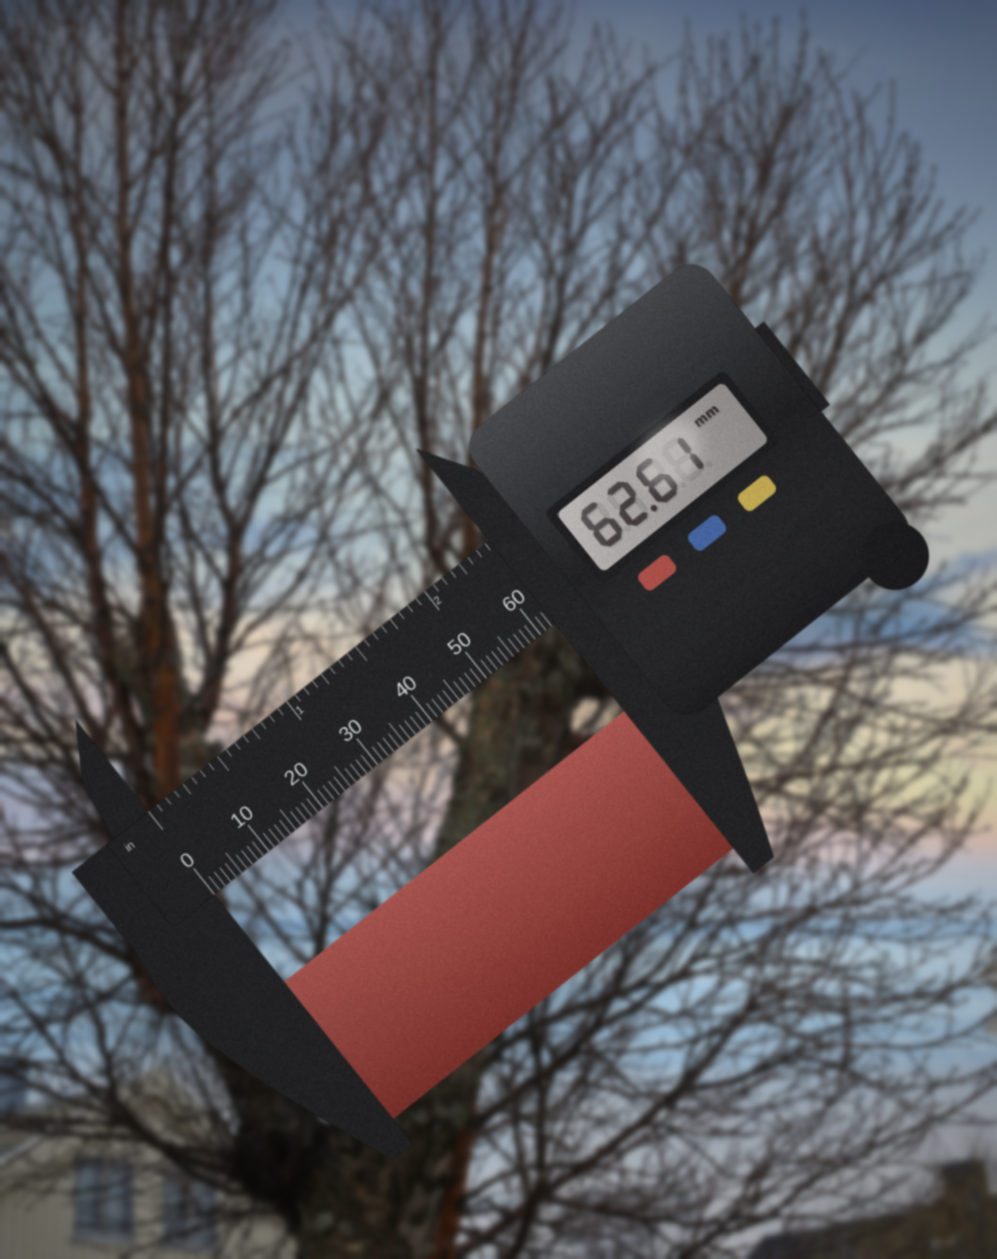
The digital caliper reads 62.61 mm
